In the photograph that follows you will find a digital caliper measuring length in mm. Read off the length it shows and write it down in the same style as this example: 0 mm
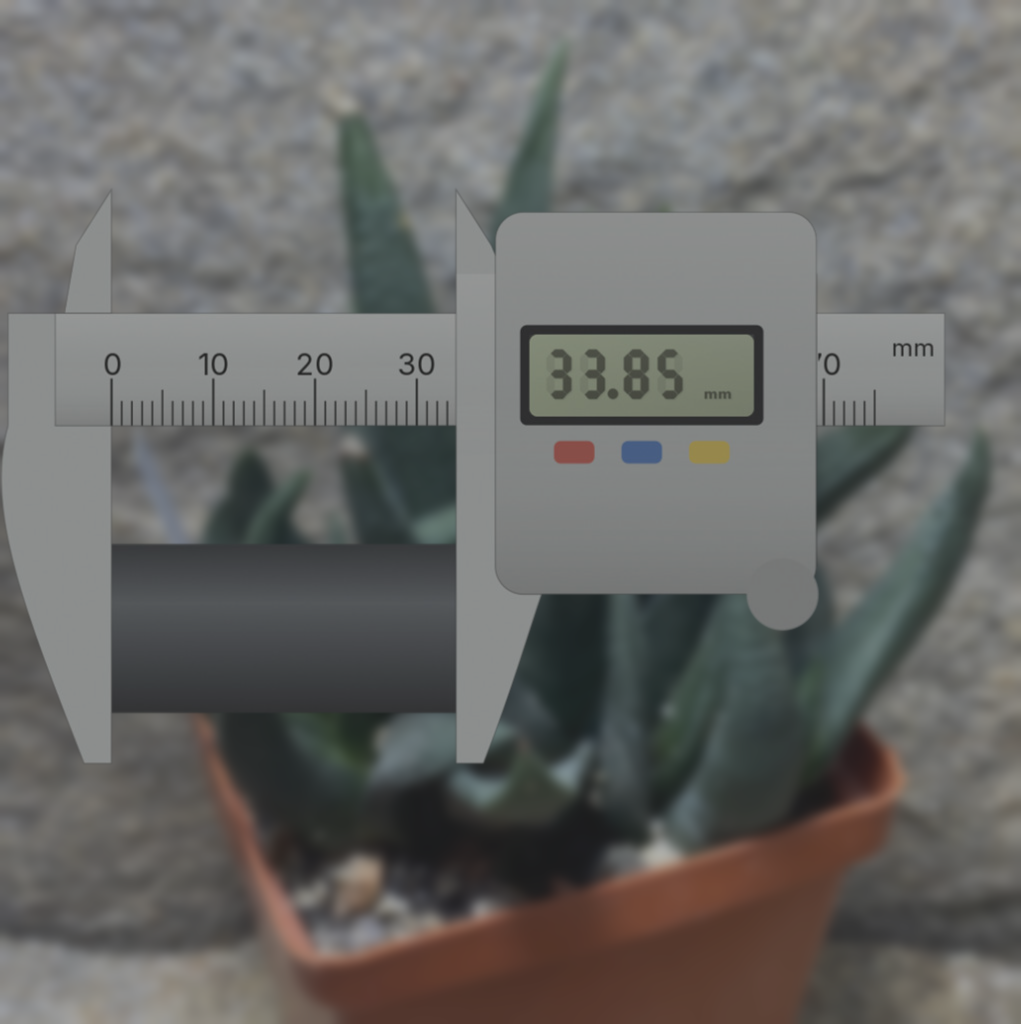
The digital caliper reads 33.85 mm
